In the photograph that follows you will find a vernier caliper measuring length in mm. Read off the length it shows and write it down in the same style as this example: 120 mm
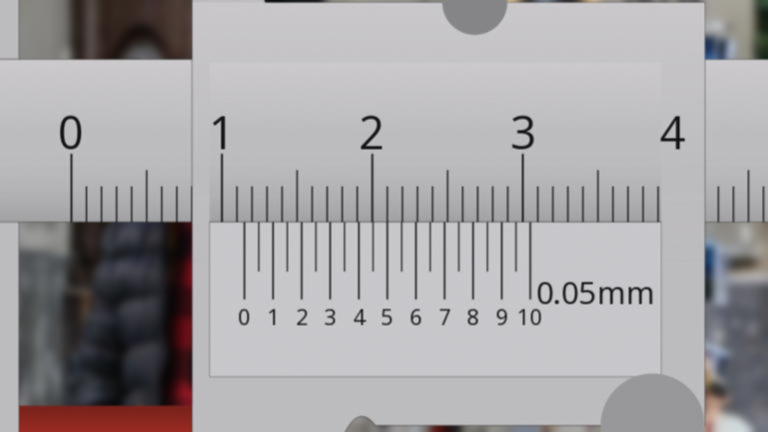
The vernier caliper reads 11.5 mm
